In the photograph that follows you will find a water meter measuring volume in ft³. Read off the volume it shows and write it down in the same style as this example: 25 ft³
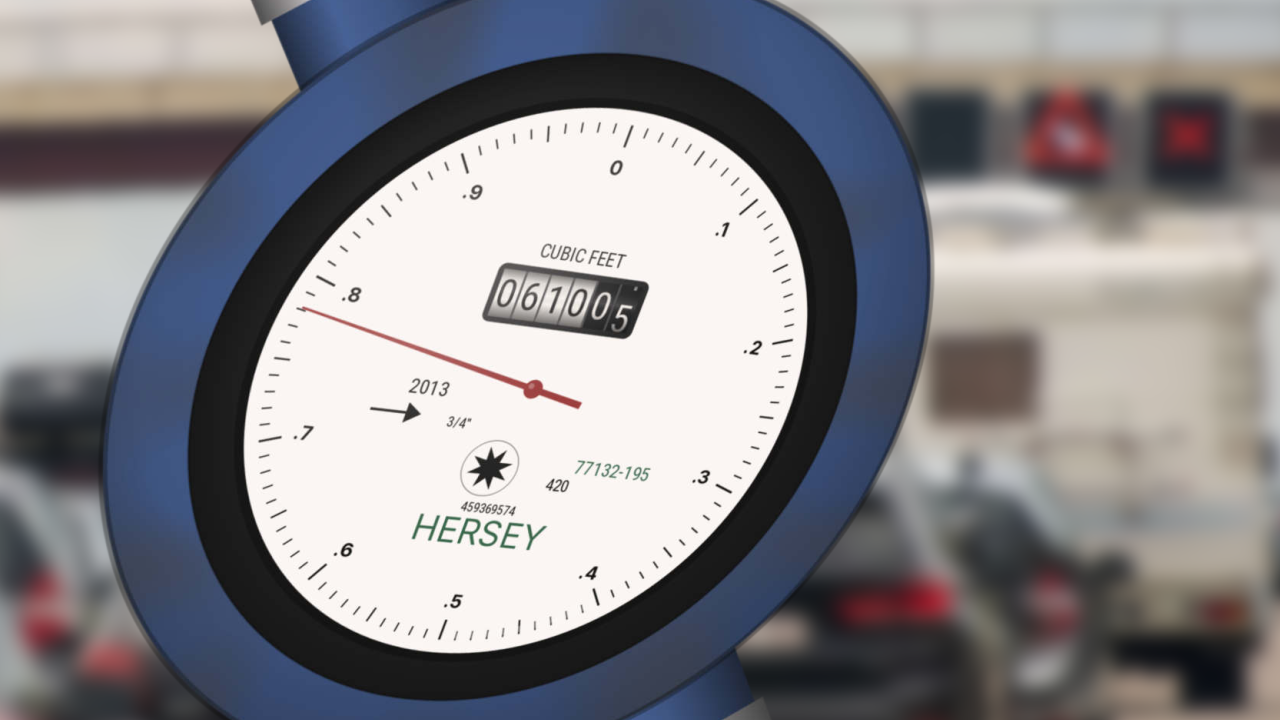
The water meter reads 61004.78 ft³
